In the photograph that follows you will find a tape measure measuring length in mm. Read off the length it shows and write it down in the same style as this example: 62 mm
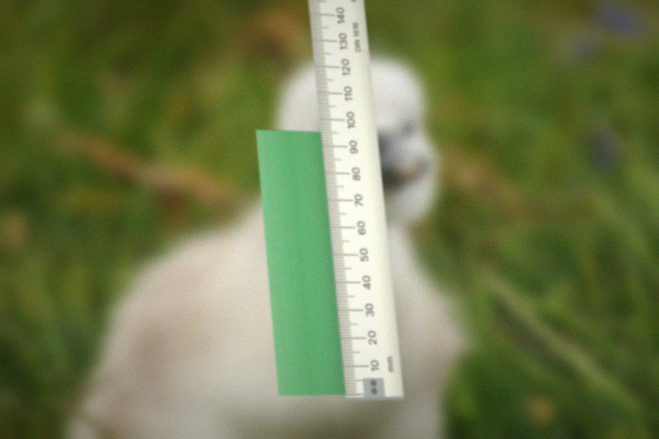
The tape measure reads 95 mm
